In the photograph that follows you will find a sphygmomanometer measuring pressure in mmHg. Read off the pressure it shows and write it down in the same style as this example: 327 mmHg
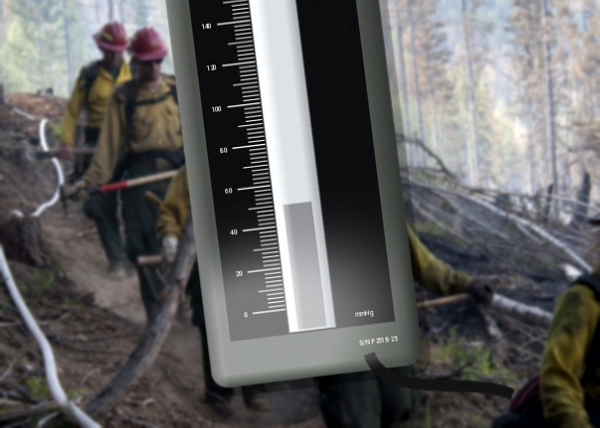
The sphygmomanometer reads 50 mmHg
